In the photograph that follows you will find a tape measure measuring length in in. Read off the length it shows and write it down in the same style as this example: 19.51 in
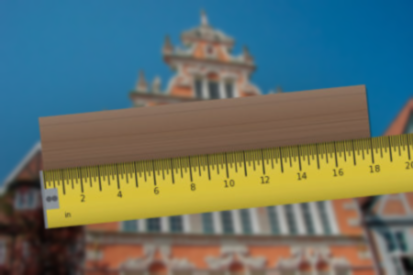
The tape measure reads 18 in
